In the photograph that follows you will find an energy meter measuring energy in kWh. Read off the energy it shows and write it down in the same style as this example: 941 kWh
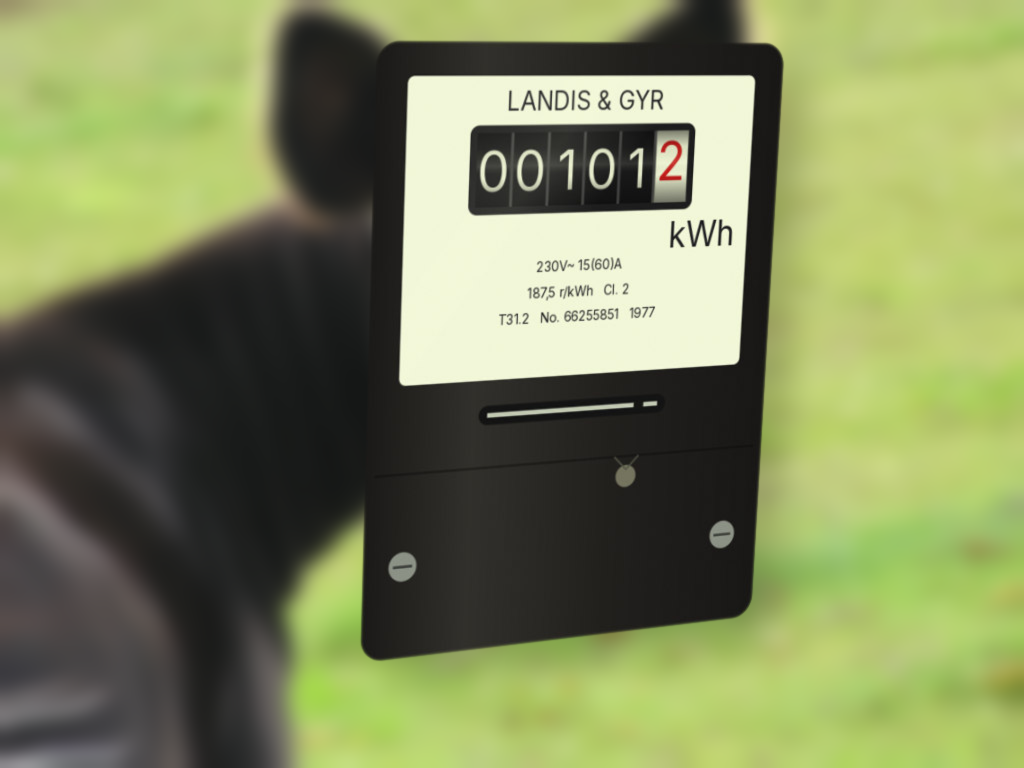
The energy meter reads 101.2 kWh
